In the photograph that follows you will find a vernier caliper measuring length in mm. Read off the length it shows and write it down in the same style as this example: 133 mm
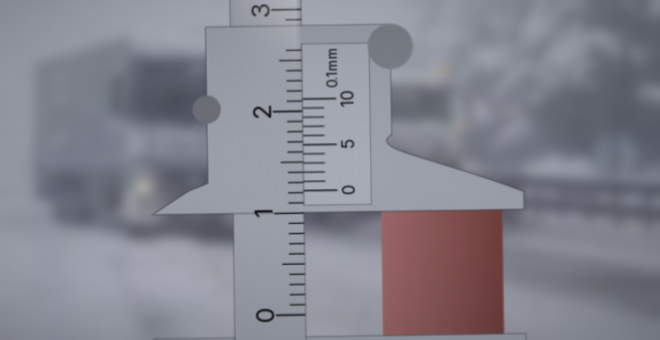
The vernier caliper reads 12.2 mm
